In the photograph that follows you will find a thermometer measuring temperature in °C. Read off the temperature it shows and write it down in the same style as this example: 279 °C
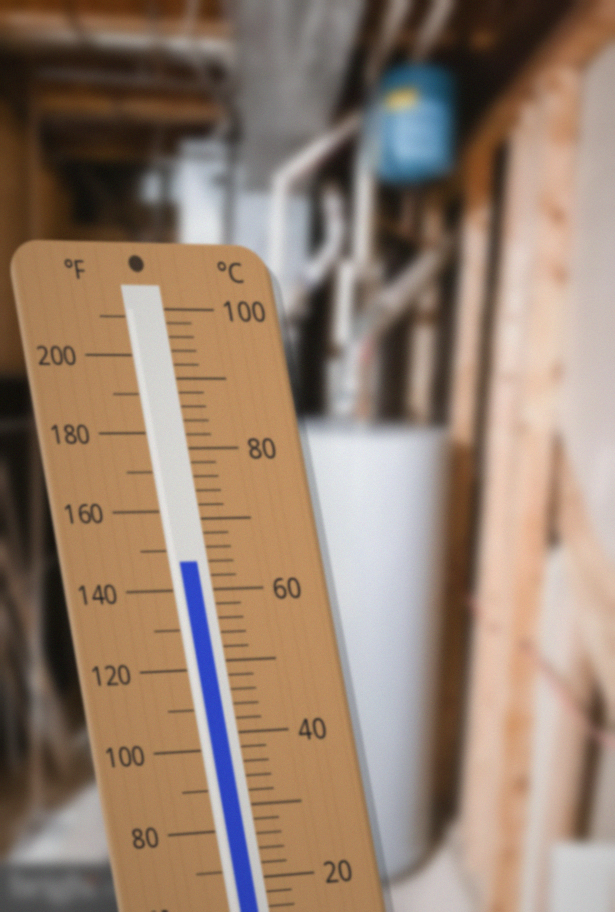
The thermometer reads 64 °C
